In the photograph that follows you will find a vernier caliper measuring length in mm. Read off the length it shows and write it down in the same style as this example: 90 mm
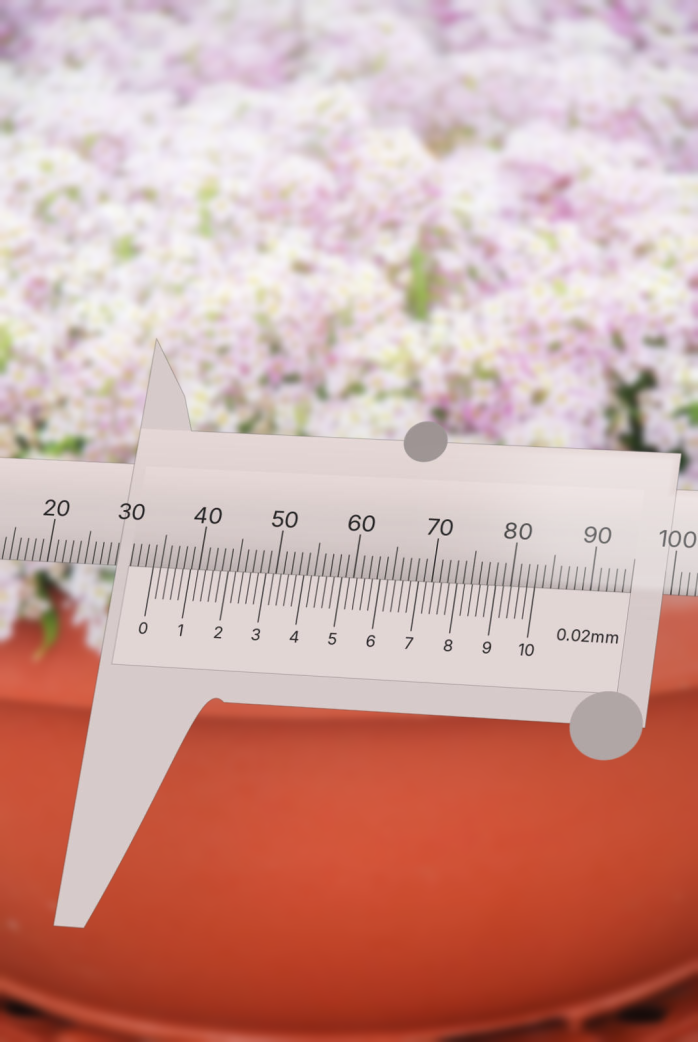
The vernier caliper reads 34.0 mm
